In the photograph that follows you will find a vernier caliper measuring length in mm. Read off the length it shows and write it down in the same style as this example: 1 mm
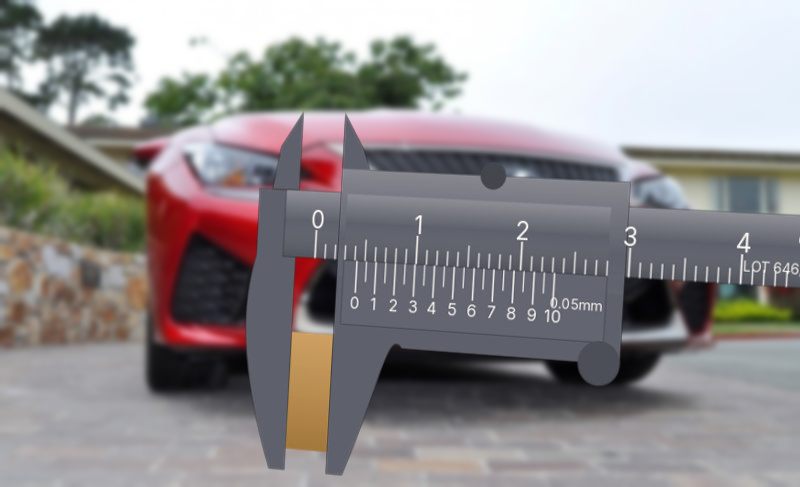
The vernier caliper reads 4.2 mm
